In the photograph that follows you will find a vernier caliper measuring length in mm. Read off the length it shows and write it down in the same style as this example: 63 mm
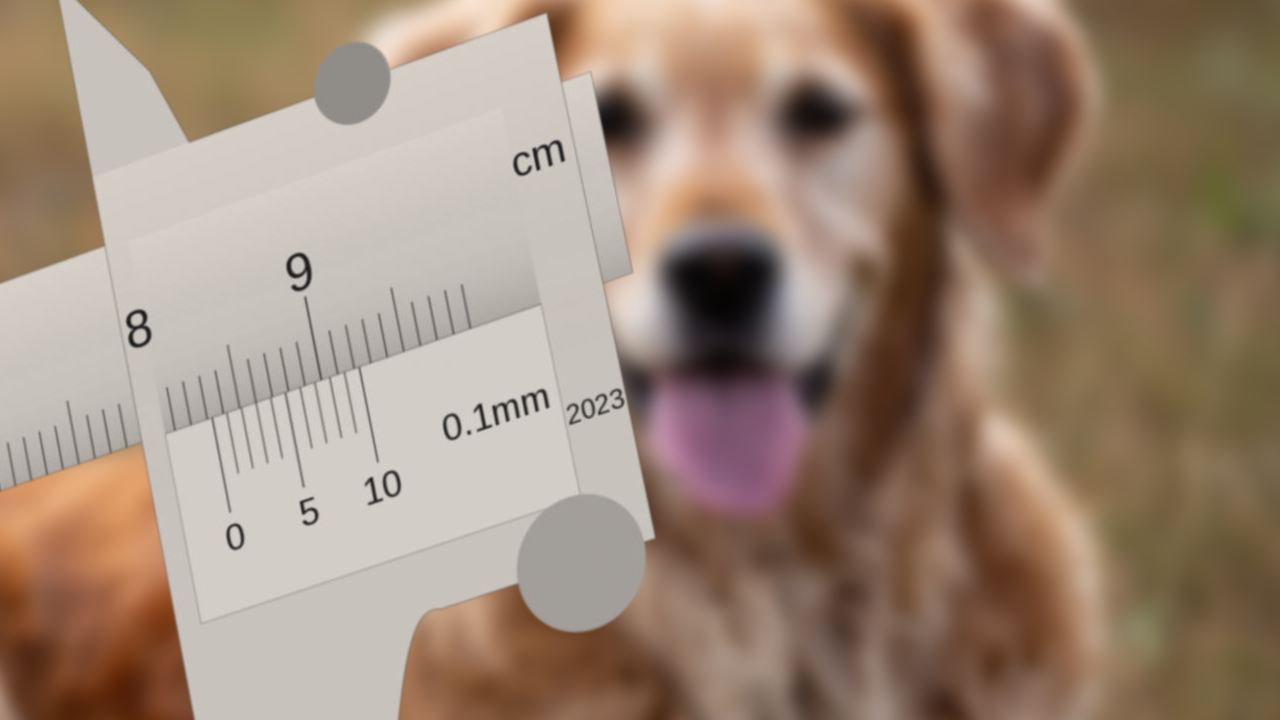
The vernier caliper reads 83.3 mm
